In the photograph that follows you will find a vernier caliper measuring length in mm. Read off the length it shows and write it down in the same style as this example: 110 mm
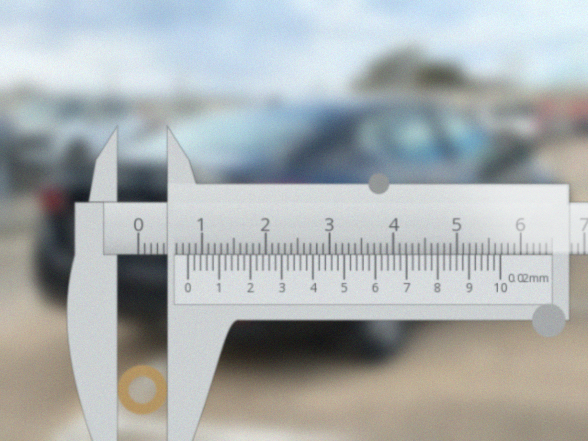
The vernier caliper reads 7.8 mm
